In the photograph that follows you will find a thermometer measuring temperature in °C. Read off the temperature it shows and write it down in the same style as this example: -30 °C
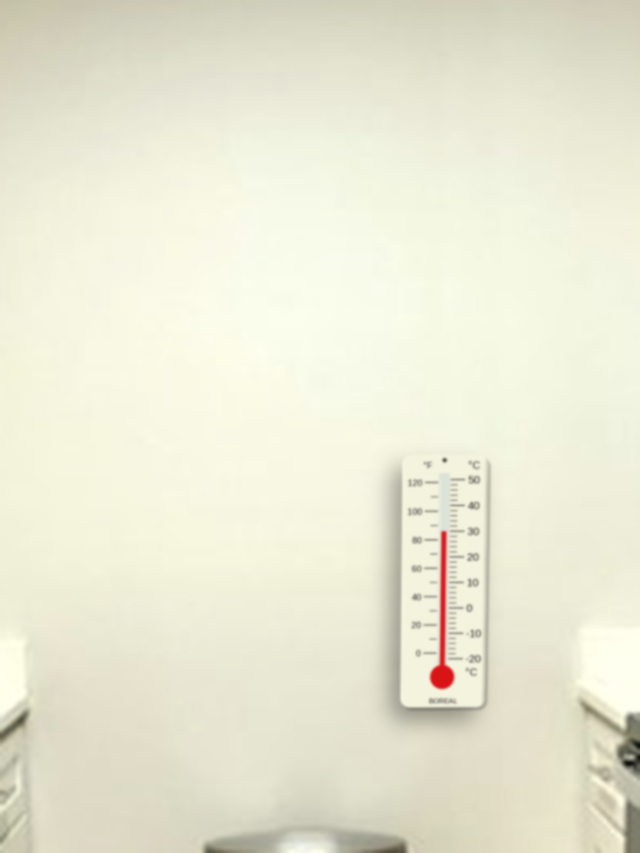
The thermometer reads 30 °C
